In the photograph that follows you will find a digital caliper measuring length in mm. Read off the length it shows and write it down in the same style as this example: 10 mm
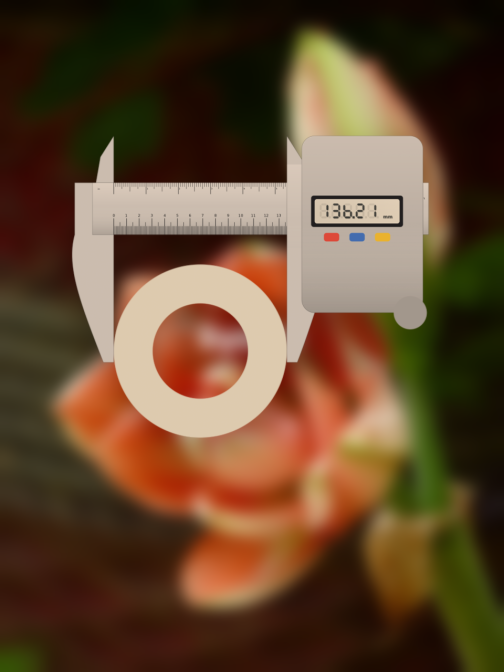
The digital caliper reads 136.21 mm
